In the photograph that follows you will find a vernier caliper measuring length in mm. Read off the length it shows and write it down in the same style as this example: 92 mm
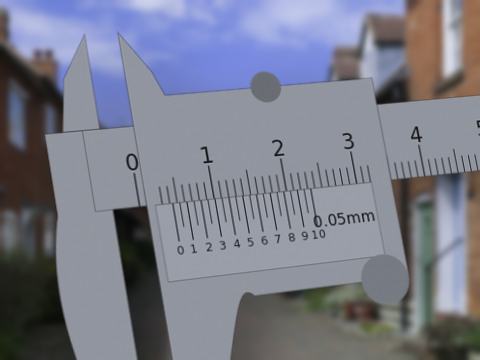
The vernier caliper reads 4.4 mm
